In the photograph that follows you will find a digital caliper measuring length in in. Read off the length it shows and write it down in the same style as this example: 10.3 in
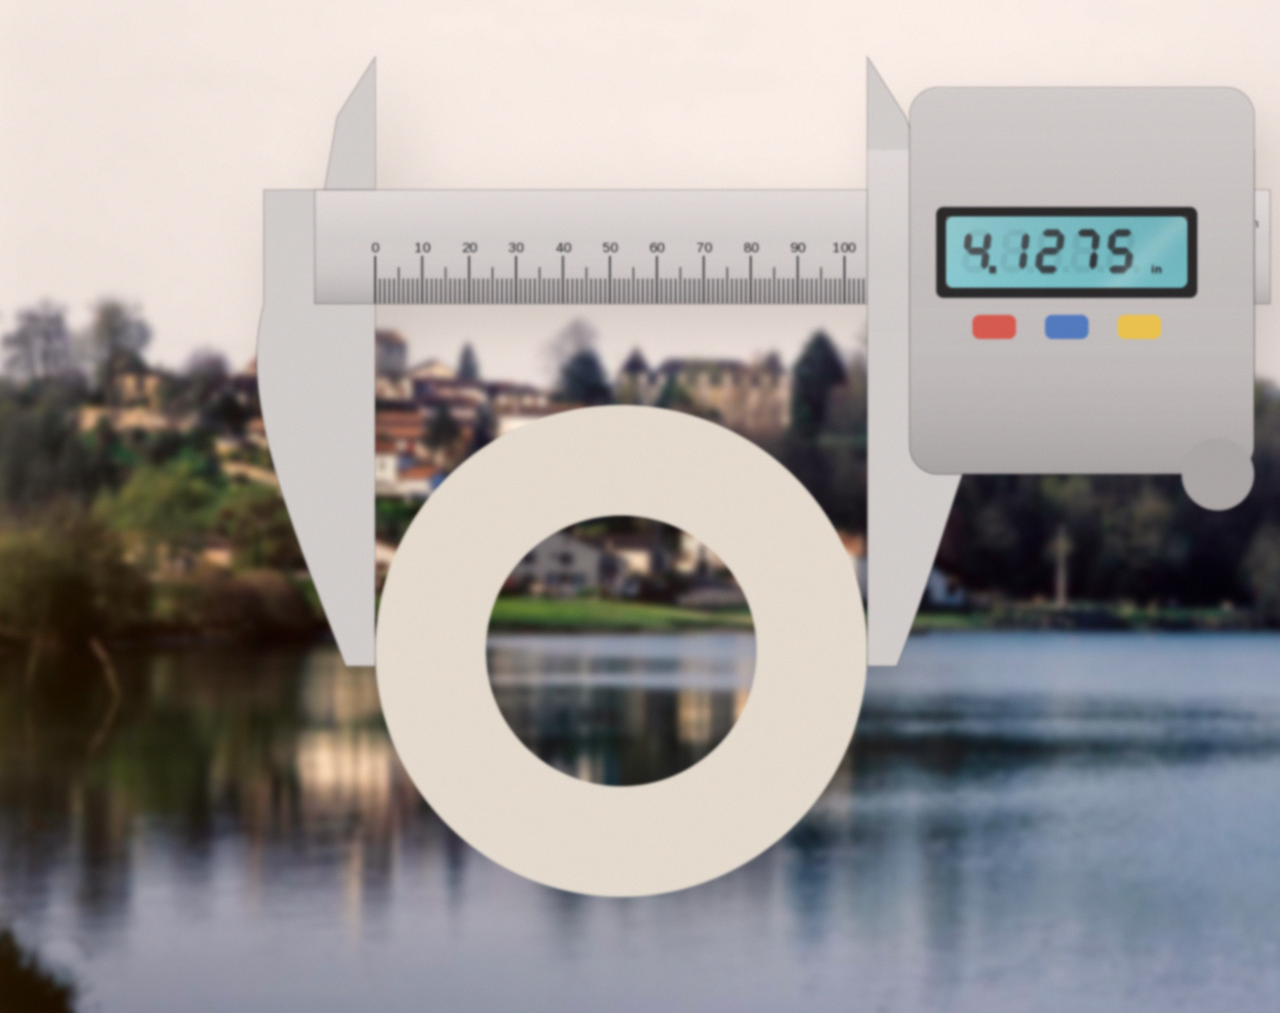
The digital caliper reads 4.1275 in
